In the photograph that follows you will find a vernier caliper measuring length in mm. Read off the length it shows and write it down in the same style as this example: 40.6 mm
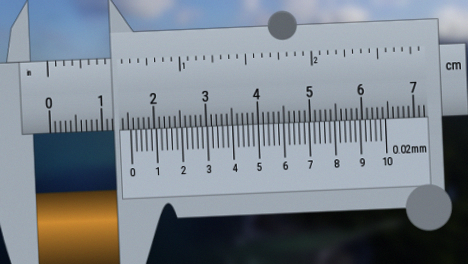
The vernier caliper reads 15.5 mm
